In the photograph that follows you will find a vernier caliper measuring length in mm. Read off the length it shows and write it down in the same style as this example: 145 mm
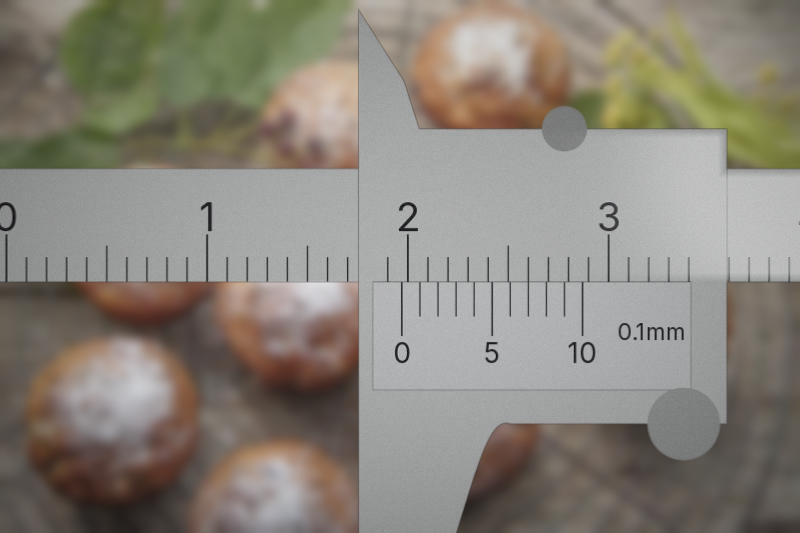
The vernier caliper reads 19.7 mm
